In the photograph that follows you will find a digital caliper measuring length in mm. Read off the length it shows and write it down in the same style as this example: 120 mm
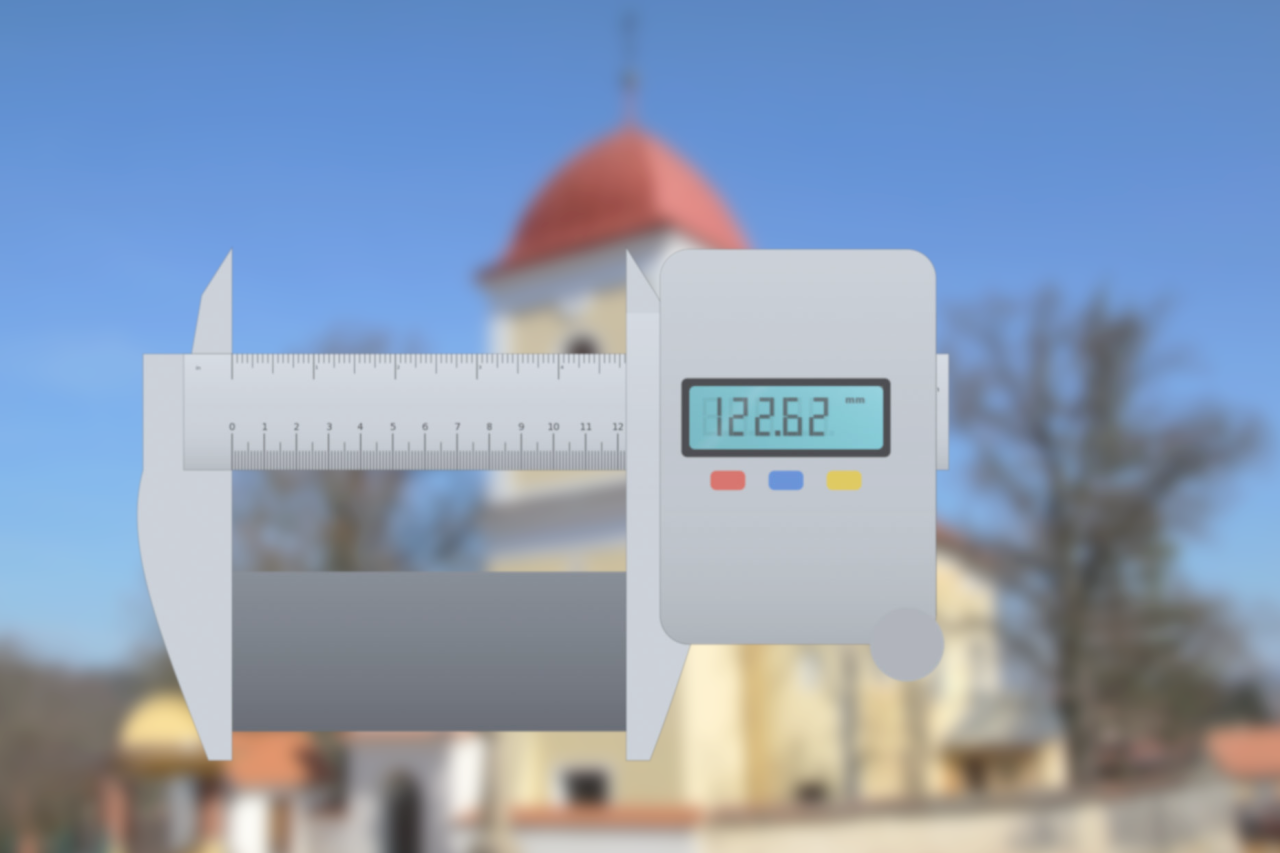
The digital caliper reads 122.62 mm
